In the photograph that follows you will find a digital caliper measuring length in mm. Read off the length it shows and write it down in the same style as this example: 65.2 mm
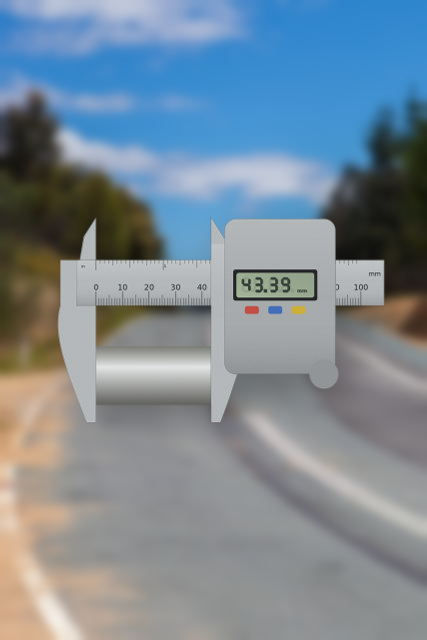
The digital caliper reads 43.39 mm
